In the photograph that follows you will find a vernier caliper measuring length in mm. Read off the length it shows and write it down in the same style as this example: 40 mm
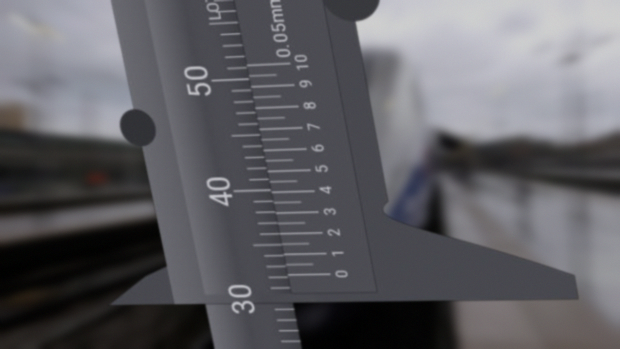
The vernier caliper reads 32.2 mm
